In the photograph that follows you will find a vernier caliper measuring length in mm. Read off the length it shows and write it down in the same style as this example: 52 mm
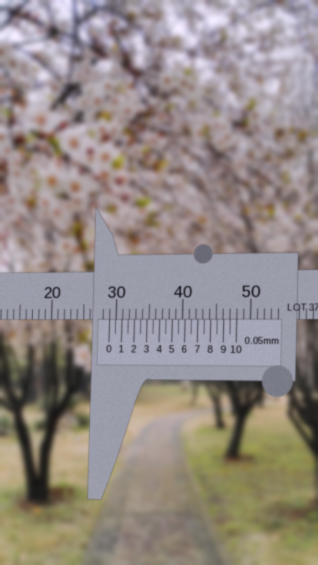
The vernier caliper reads 29.0 mm
